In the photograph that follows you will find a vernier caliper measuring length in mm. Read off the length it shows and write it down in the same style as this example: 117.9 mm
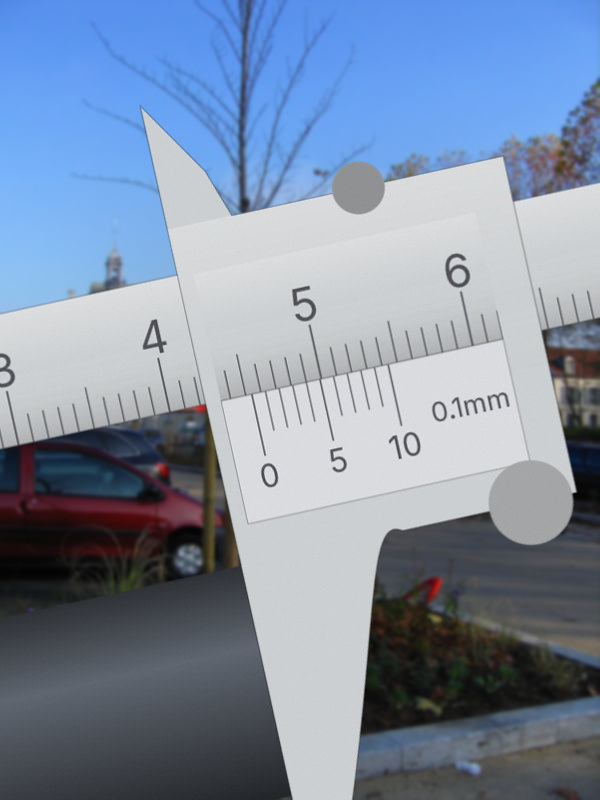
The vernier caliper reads 45.4 mm
